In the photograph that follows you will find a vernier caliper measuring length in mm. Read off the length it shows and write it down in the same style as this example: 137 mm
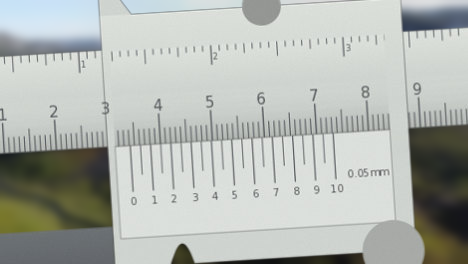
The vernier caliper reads 34.2 mm
